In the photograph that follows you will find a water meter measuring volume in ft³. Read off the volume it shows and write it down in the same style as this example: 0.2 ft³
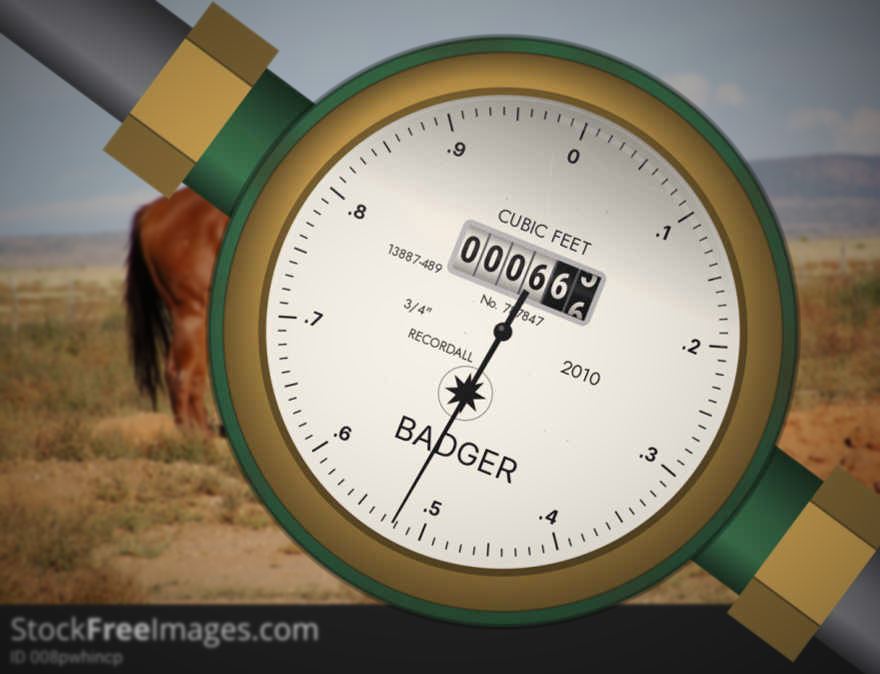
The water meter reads 665.52 ft³
